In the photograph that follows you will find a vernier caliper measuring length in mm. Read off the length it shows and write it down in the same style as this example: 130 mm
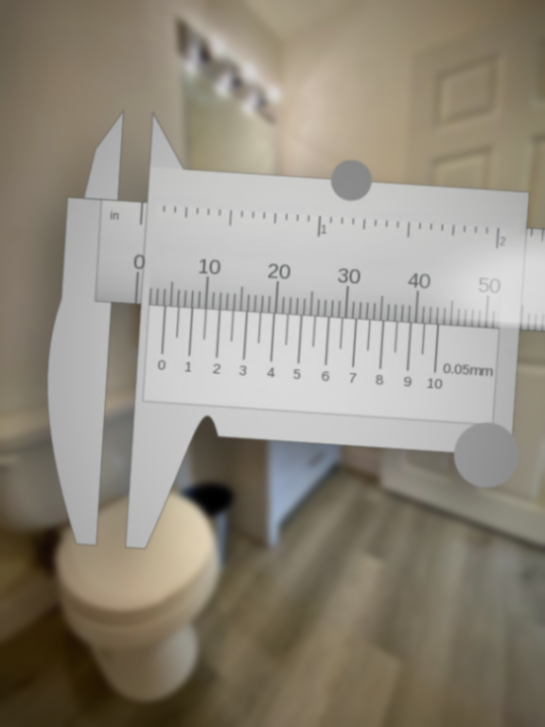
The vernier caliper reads 4.2 mm
